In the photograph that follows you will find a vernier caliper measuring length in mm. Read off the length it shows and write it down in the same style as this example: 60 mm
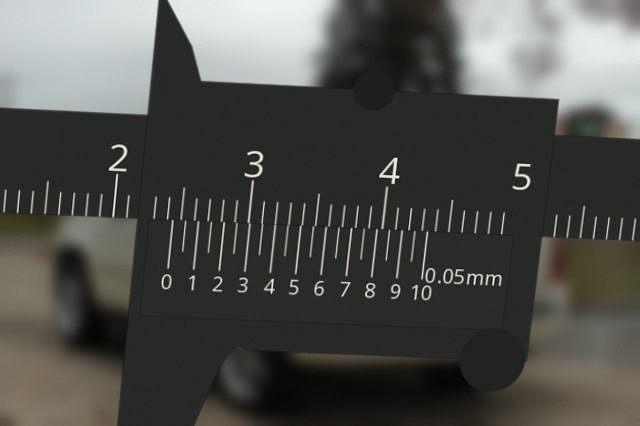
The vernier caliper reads 24.4 mm
